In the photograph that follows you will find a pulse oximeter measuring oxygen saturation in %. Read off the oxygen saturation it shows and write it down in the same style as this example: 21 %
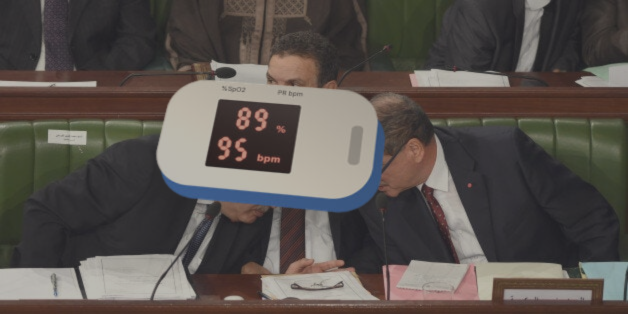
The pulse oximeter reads 89 %
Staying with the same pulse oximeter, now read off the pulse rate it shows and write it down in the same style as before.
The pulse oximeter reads 95 bpm
